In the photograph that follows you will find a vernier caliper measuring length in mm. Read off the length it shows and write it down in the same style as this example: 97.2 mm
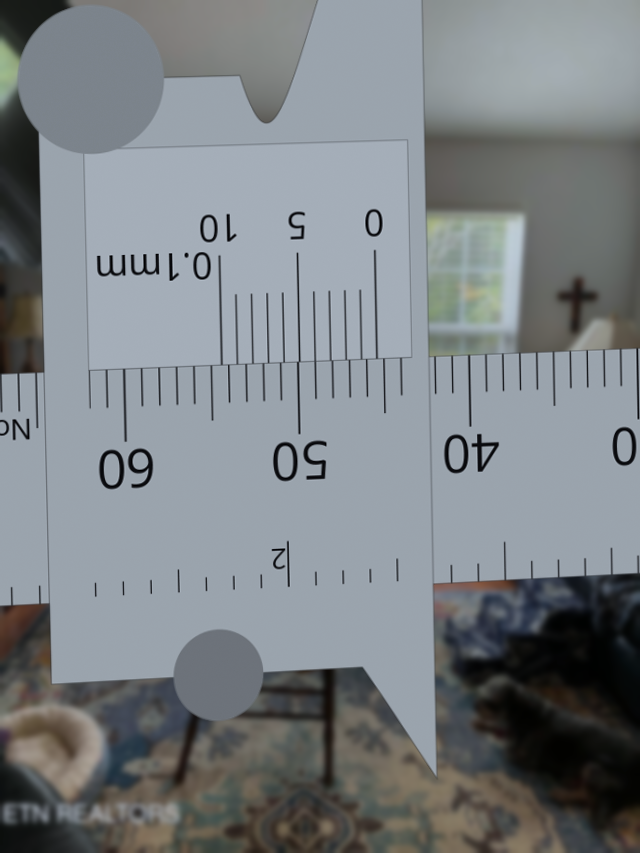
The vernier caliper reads 45.4 mm
